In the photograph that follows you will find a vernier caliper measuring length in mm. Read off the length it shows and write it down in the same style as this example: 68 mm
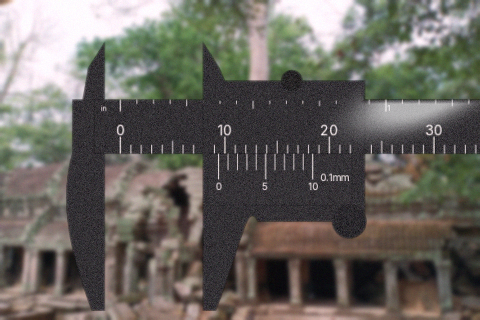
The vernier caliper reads 9.4 mm
